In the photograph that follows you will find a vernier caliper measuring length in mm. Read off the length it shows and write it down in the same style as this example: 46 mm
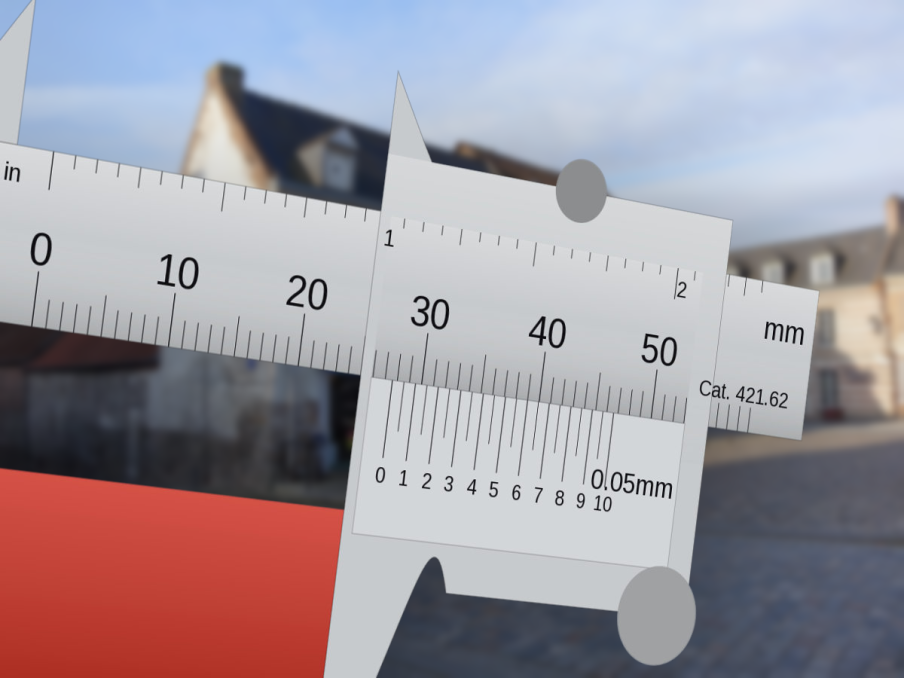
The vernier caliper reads 27.6 mm
